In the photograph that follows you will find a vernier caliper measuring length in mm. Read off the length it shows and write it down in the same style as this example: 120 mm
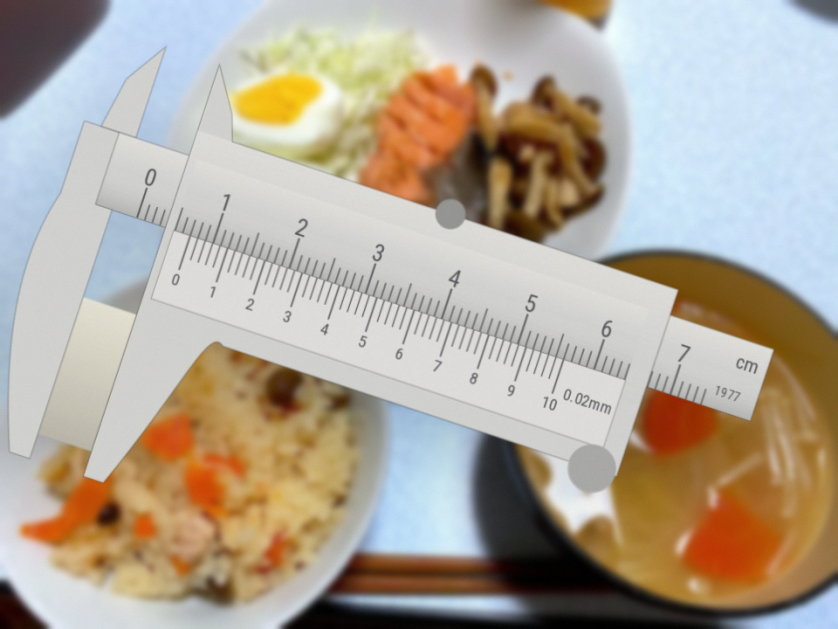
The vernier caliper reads 7.0 mm
